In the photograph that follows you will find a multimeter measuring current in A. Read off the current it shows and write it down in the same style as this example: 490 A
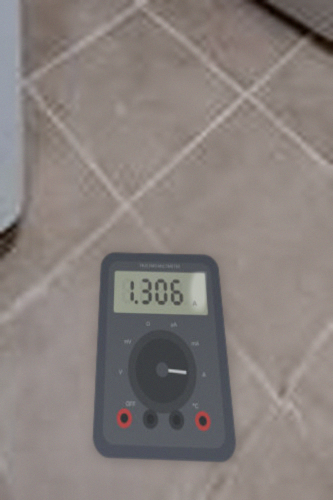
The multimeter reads 1.306 A
